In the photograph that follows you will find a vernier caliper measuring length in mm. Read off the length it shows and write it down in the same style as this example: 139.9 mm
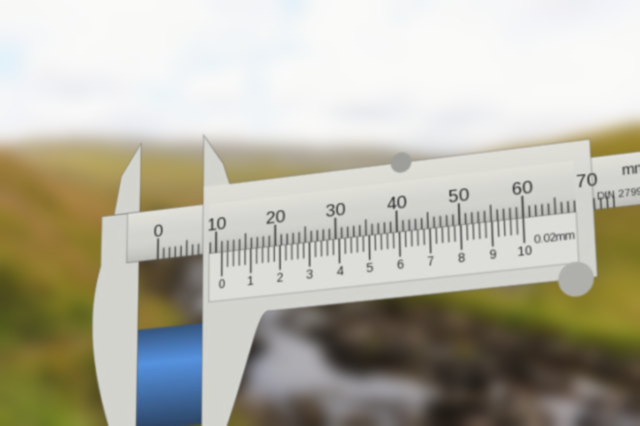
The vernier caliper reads 11.0 mm
